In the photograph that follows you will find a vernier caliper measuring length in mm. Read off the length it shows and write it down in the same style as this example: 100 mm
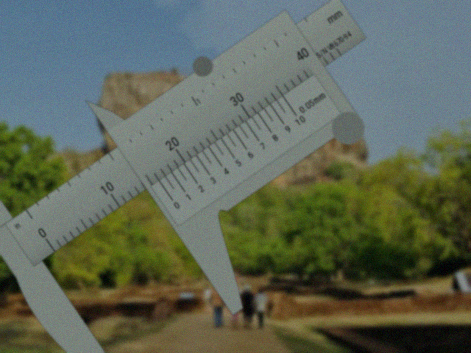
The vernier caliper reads 16.0 mm
